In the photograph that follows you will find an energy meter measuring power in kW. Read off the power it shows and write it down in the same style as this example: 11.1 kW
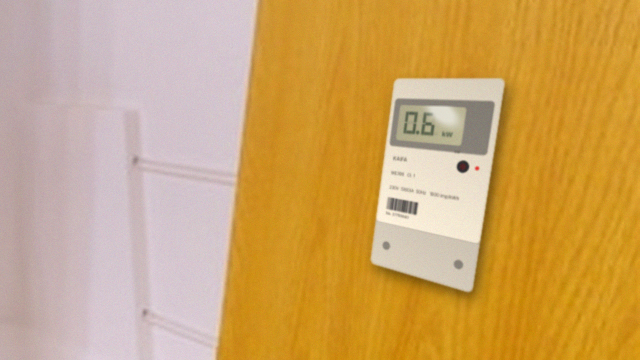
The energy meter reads 0.6 kW
